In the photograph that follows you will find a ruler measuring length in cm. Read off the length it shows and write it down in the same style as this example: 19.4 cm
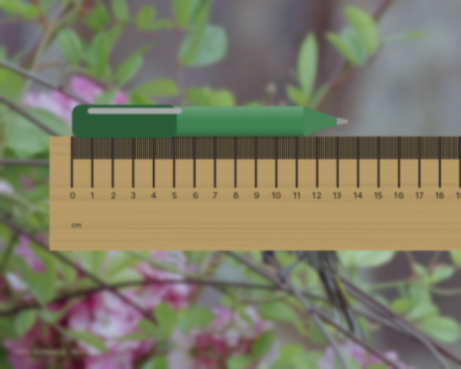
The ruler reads 13.5 cm
